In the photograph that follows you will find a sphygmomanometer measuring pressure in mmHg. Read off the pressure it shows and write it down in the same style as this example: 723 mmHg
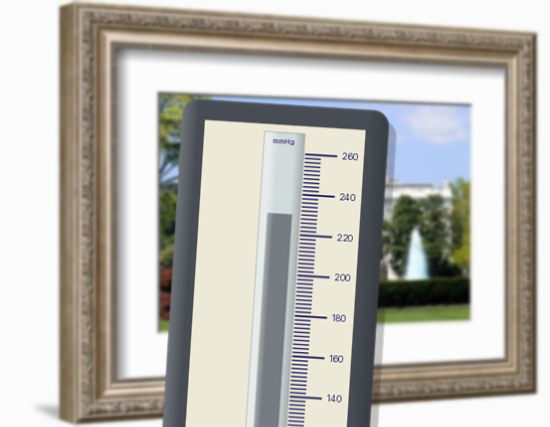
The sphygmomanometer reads 230 mmHg
